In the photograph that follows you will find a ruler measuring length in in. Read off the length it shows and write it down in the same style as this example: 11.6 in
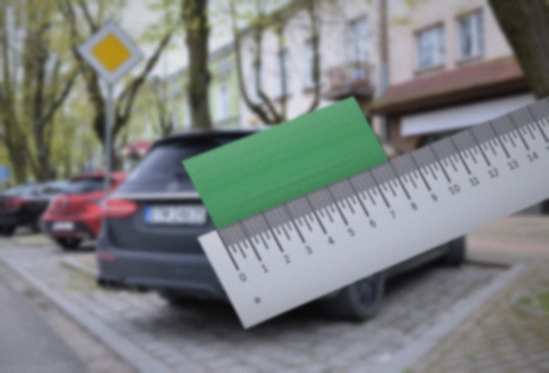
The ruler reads 8 in
